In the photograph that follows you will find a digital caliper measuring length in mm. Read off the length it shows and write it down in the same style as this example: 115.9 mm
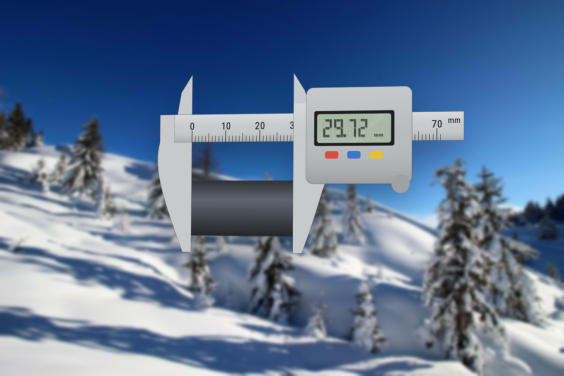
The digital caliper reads 29.72 mm
